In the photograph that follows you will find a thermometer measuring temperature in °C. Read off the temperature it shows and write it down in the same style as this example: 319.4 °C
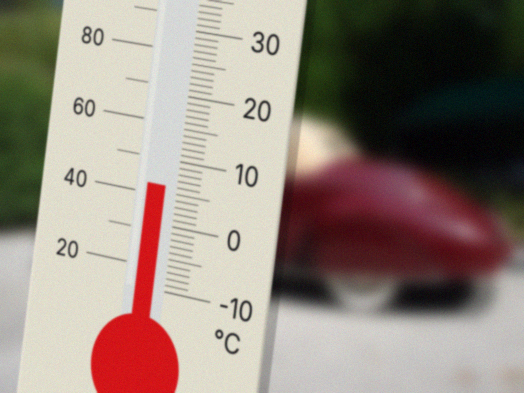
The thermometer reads 6 °C
